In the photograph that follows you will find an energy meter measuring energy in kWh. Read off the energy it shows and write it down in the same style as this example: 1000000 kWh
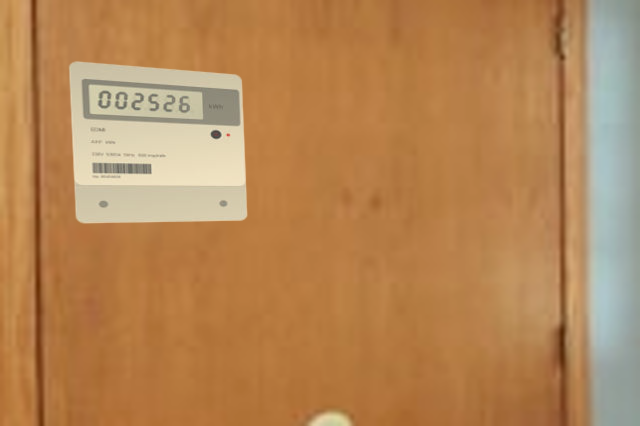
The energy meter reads 2526 kWh
